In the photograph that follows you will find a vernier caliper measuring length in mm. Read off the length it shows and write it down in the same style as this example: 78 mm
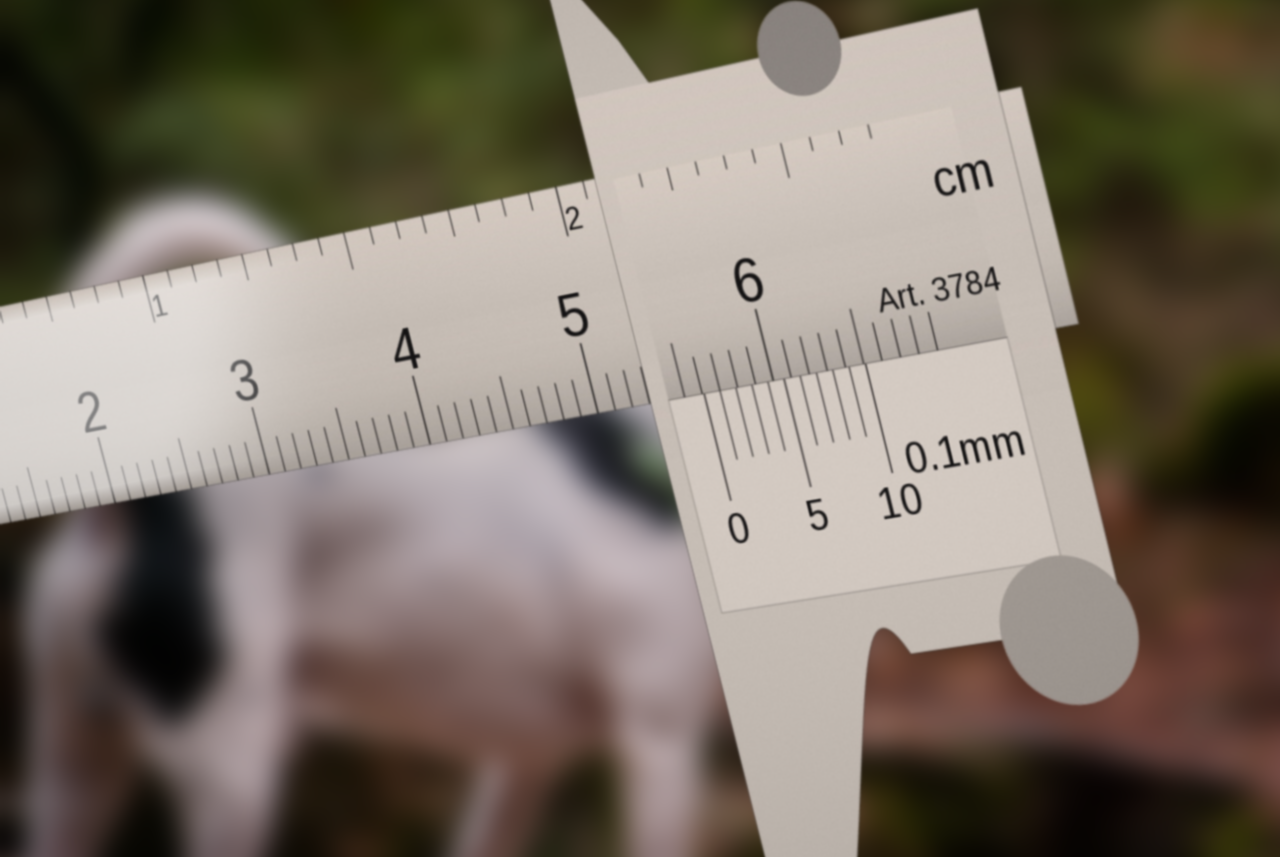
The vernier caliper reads 56.1 mm
